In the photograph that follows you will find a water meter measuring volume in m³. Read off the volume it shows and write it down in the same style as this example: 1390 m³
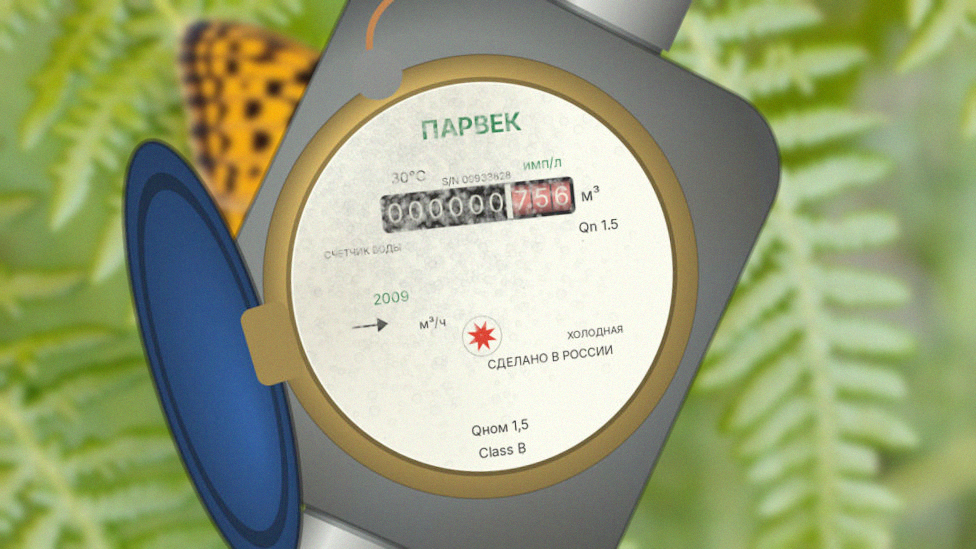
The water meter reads 0.756 m³
